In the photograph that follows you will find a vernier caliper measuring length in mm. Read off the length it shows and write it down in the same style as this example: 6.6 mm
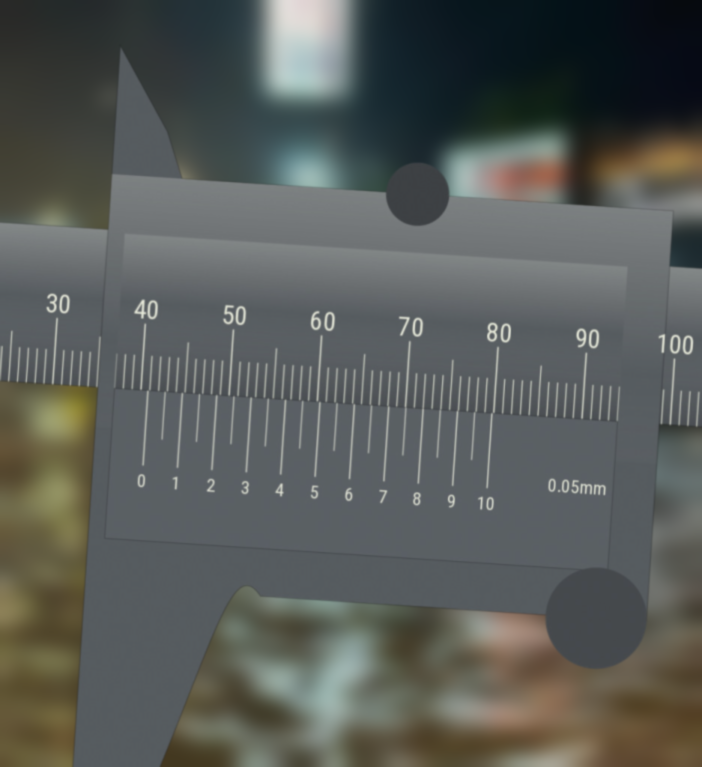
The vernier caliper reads 40.8 mm
